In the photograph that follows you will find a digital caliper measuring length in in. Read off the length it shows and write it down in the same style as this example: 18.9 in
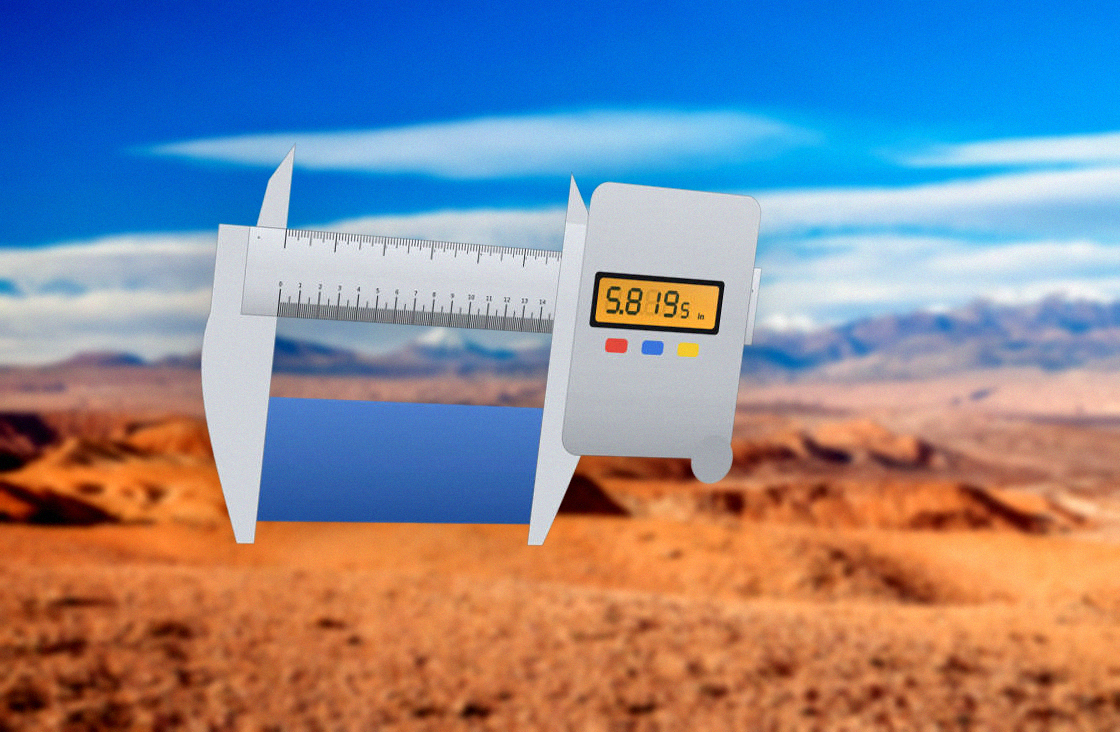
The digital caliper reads 5.8195 in
